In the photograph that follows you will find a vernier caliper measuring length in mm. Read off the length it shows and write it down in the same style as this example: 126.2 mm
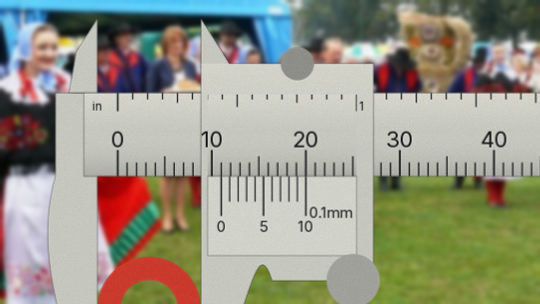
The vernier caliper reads 11.0 mm
